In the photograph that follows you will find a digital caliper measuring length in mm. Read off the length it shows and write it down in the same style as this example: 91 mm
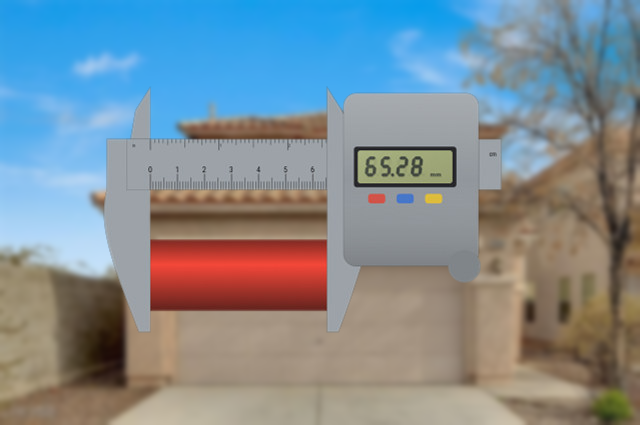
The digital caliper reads 65.28 mm
